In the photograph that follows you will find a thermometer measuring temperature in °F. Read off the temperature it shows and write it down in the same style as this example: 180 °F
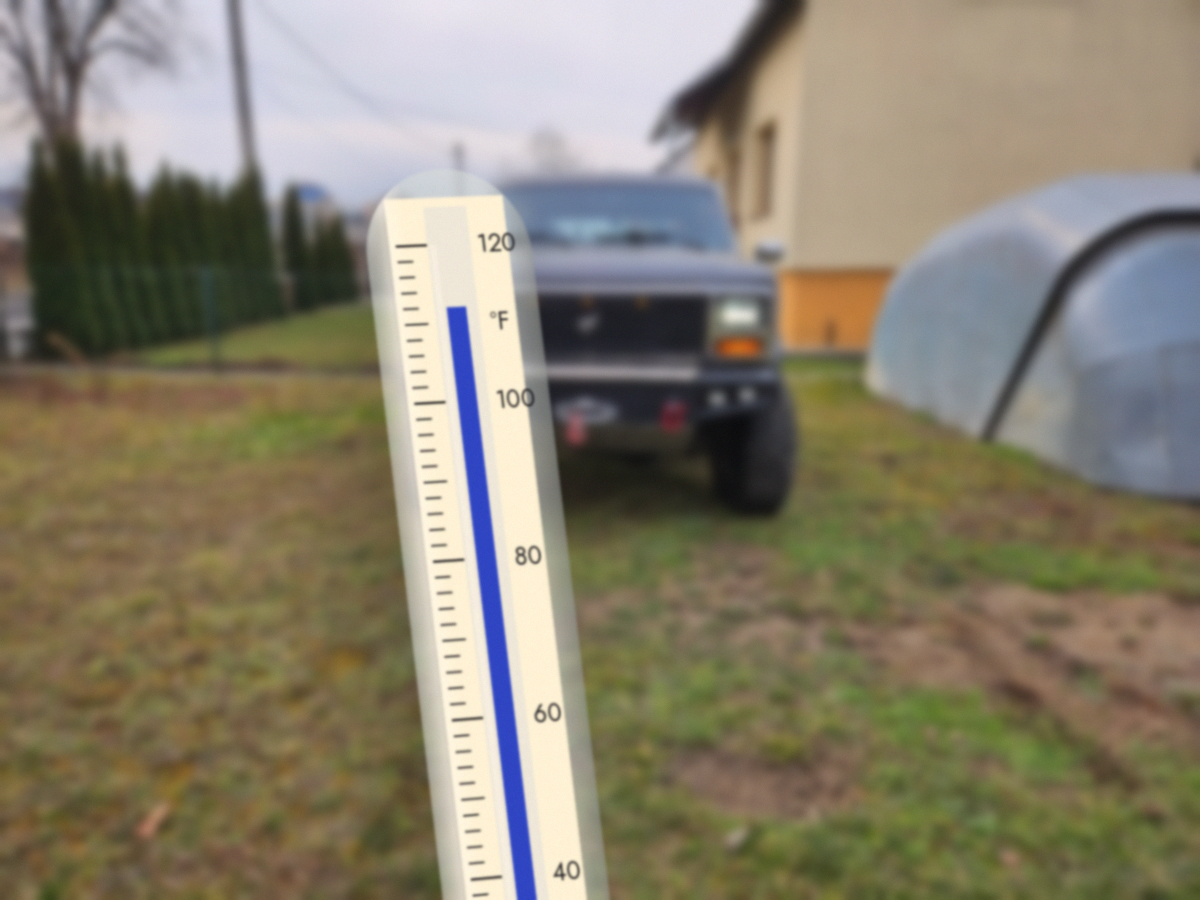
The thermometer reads 112 °F
